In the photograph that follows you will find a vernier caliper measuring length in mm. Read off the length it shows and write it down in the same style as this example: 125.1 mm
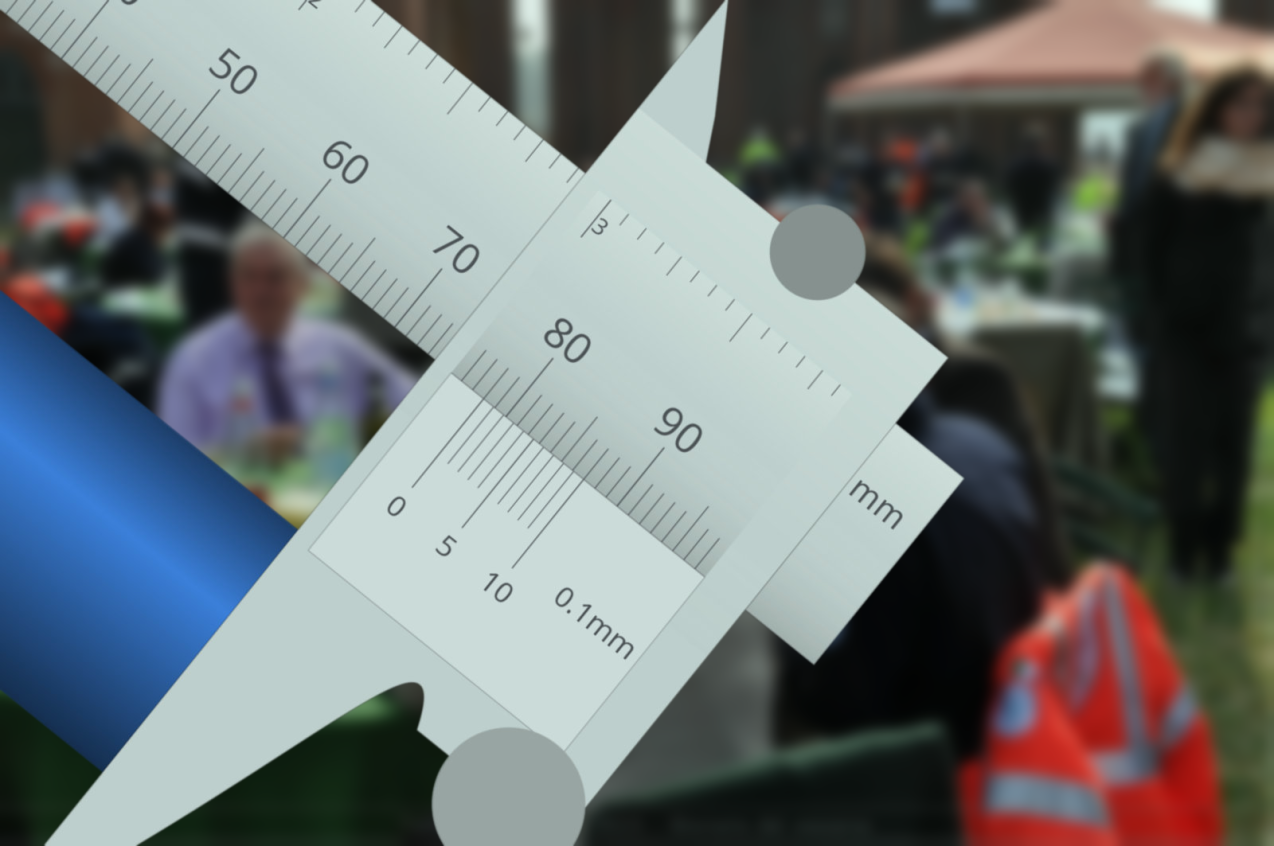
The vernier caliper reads 78.0 mm
